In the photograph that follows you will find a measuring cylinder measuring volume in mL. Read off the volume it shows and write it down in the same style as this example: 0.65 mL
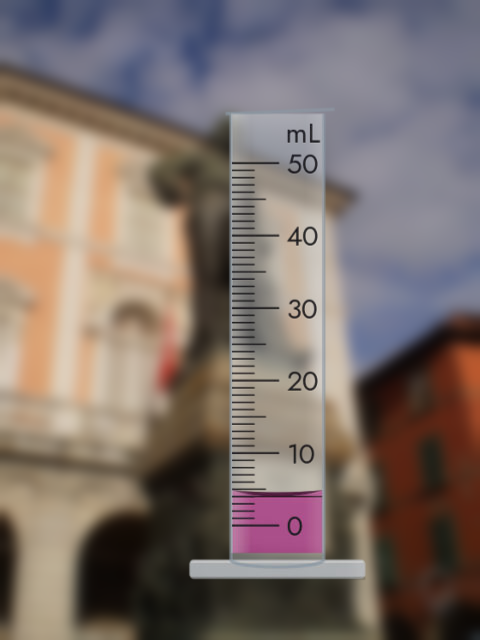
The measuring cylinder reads 4 mL
